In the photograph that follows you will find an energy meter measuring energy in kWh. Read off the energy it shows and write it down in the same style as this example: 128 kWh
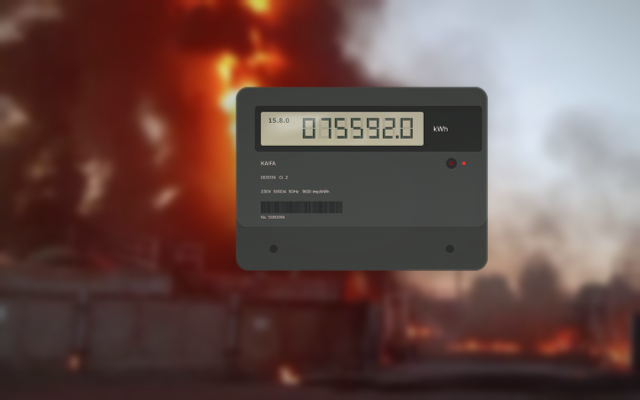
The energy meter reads 75592.0 kWh
